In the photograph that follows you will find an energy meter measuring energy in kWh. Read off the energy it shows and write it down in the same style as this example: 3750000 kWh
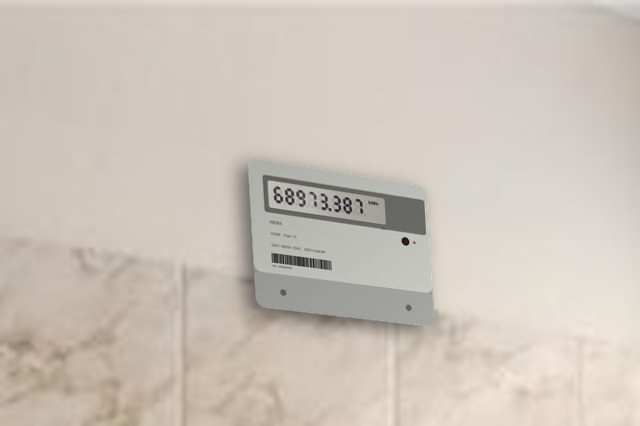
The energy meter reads 68973.387 kWh
